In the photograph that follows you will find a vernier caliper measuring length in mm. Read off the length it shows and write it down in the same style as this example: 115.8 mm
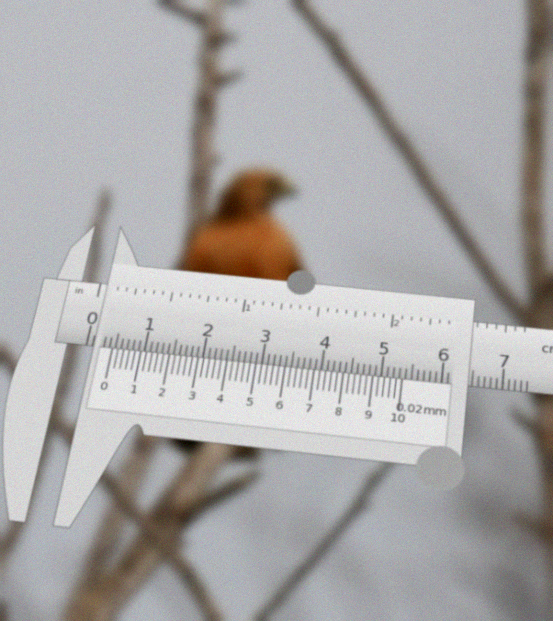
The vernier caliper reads 4.5 mm
